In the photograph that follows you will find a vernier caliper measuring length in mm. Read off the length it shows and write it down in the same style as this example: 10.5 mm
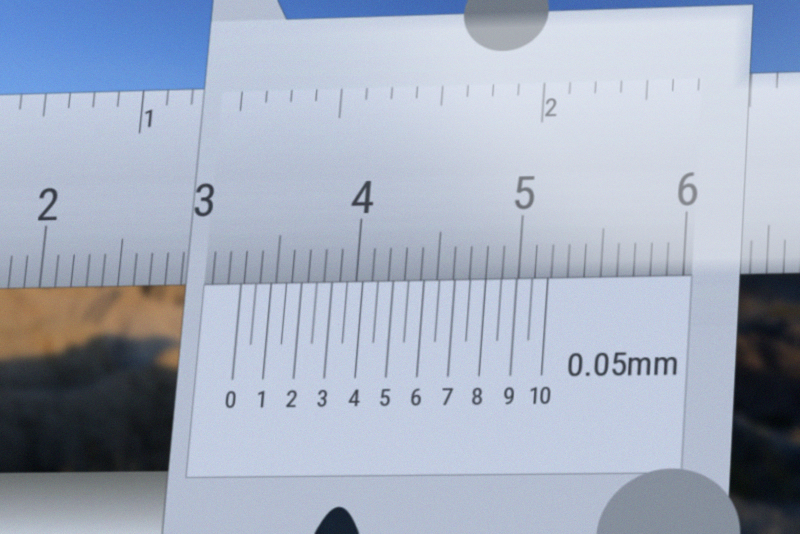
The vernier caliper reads 32.8 mm
